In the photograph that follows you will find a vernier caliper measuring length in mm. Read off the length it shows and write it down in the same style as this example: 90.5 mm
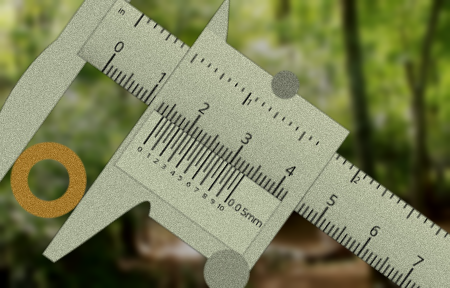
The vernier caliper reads 14.5 mm
